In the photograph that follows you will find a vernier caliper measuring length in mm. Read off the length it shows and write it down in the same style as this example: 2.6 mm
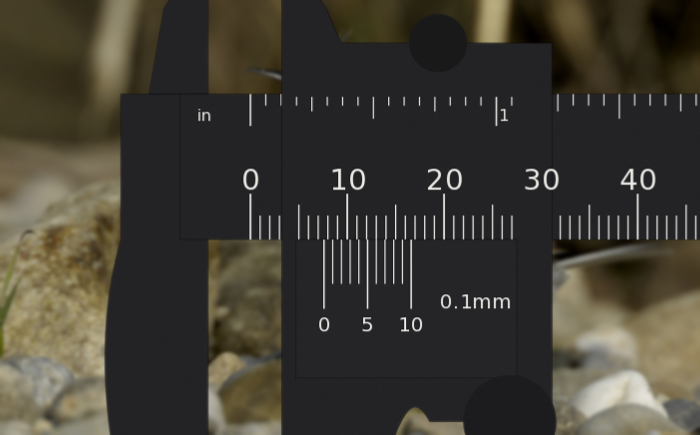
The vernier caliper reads 7.6 mm
